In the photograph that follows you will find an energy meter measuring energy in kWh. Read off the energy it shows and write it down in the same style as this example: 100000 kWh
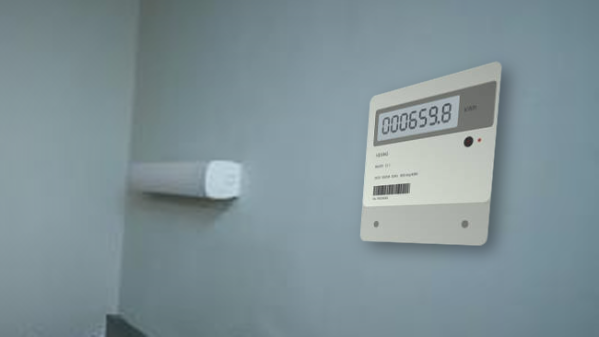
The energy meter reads 659.8 kWh
